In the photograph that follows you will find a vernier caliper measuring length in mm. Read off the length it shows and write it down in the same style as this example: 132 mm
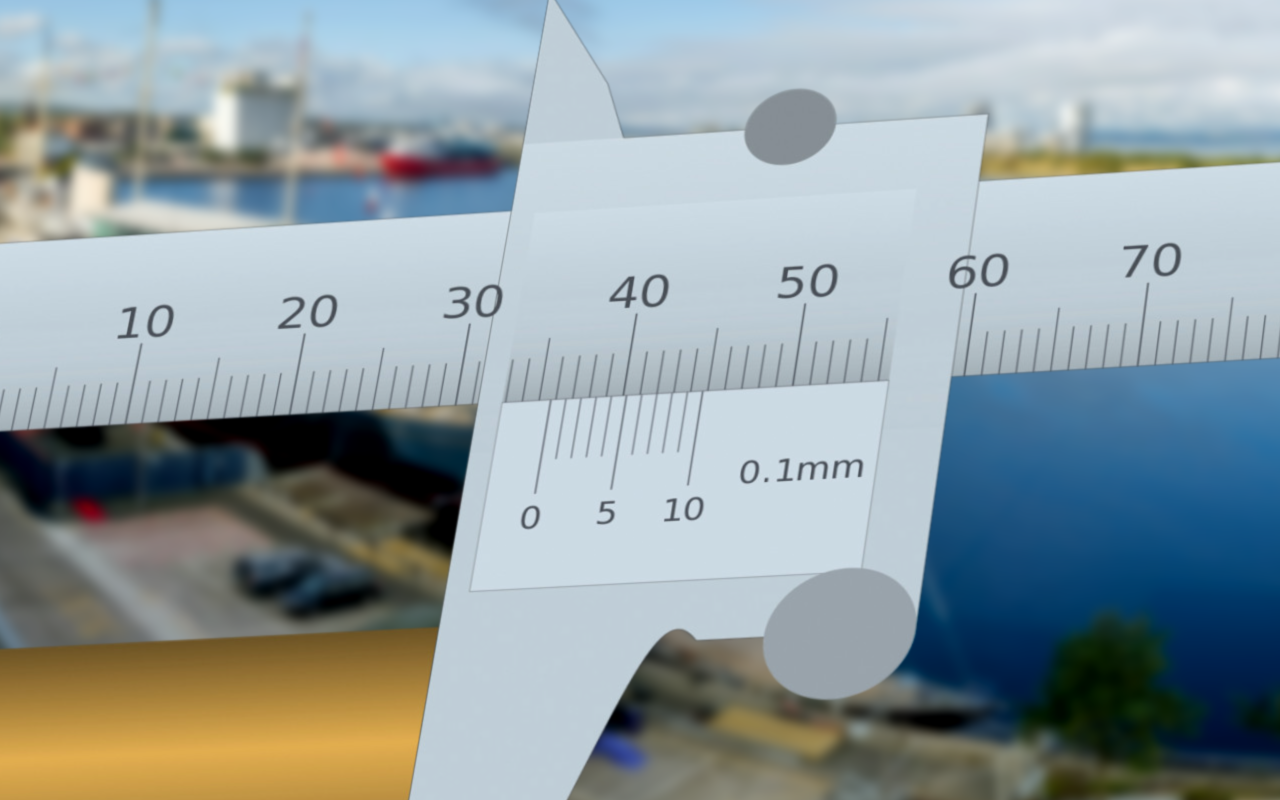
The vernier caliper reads 35.7 mm
